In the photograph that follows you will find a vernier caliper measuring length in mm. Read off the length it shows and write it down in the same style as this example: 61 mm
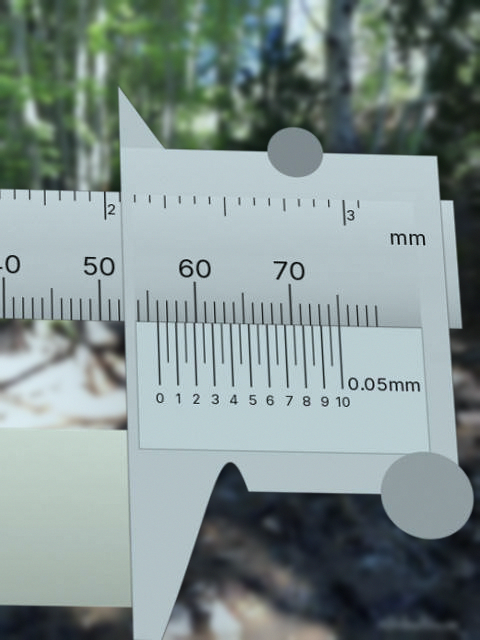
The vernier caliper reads 56.0 mm
